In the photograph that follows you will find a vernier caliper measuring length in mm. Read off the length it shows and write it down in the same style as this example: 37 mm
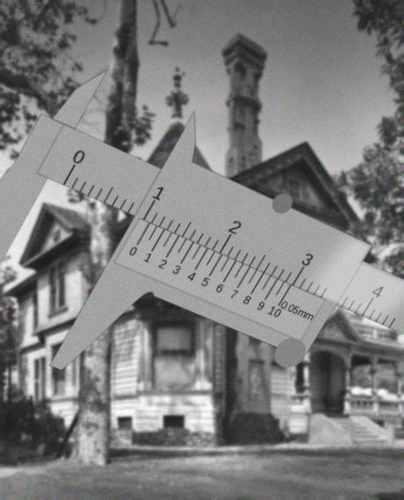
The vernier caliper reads 10.8 mm
